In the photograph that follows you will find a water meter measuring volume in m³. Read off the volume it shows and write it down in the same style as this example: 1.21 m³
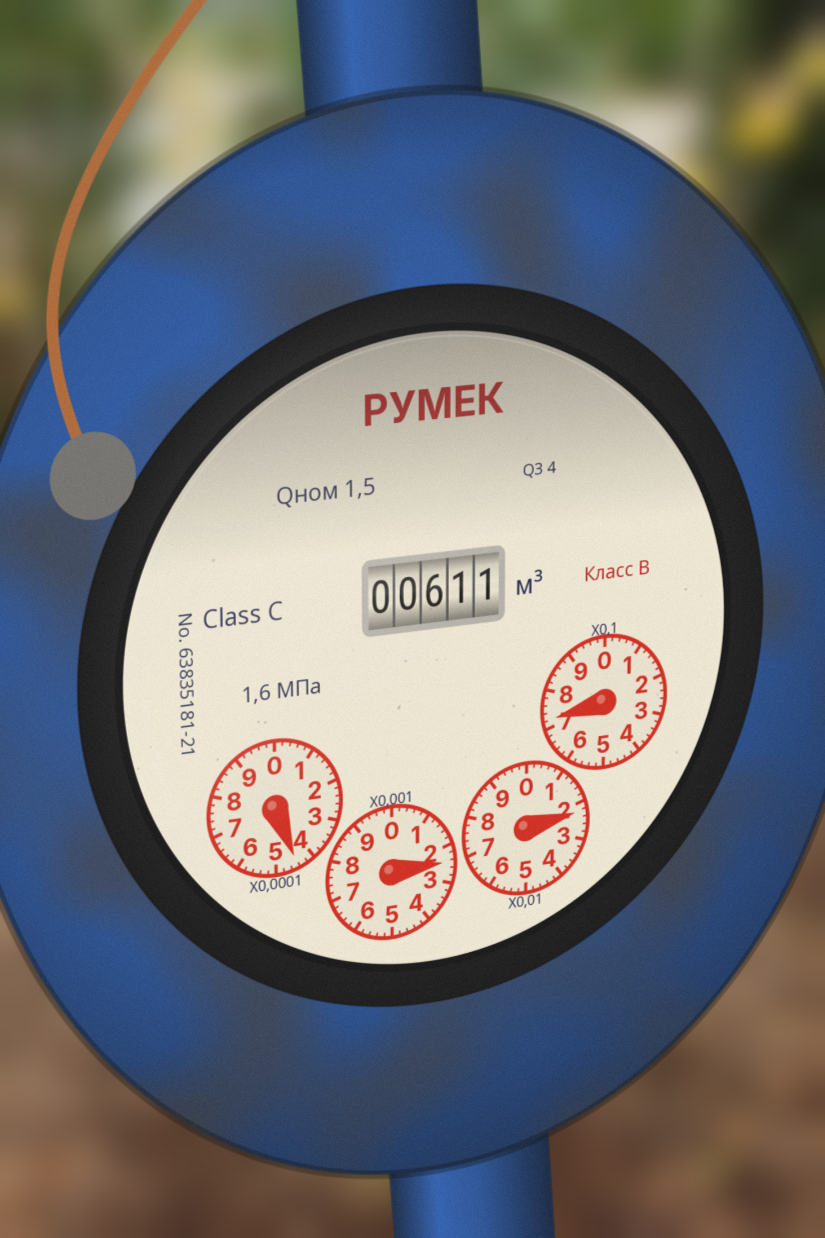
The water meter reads 611.7224 m³
